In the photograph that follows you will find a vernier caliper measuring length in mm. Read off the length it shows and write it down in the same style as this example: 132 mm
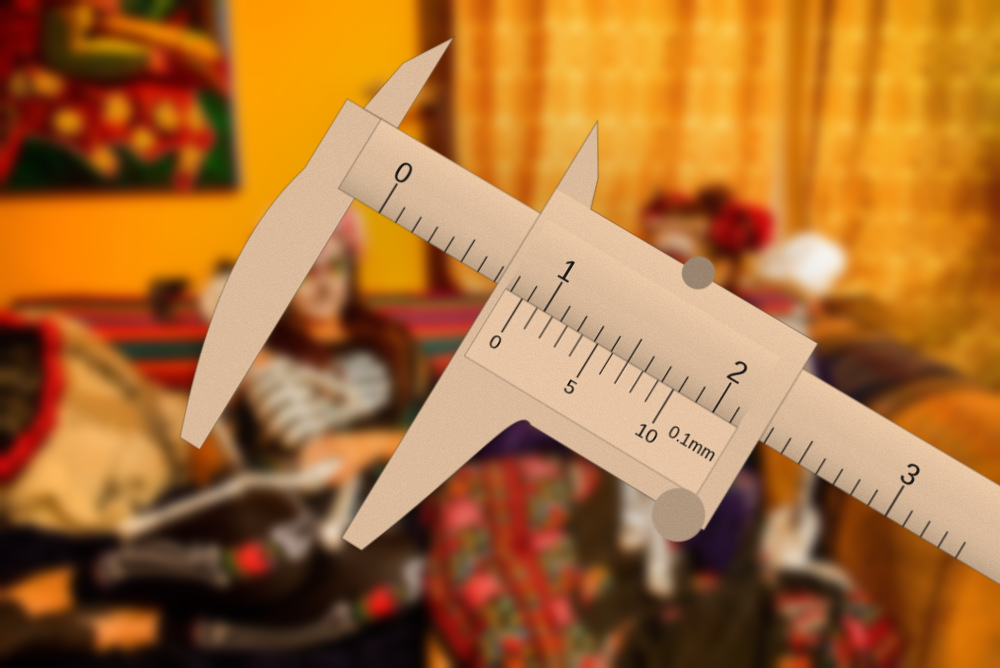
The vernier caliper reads 8.7 mm
